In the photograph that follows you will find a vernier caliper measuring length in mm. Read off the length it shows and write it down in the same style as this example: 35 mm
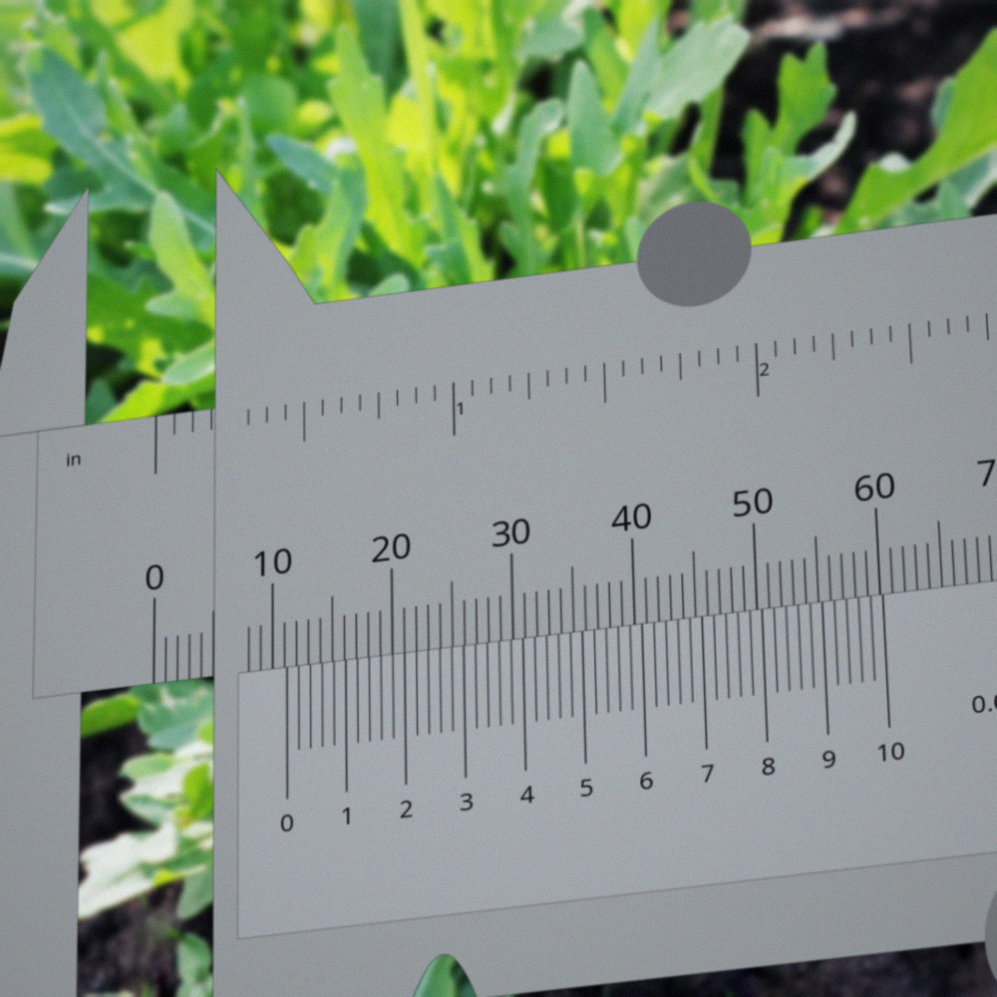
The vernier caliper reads 11.2 mm
